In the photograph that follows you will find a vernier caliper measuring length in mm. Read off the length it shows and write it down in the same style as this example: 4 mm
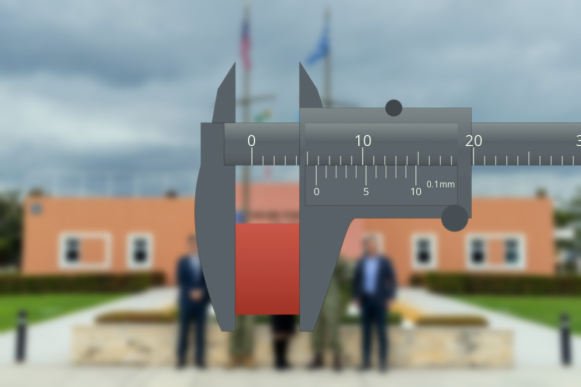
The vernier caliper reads 5.8 mm
